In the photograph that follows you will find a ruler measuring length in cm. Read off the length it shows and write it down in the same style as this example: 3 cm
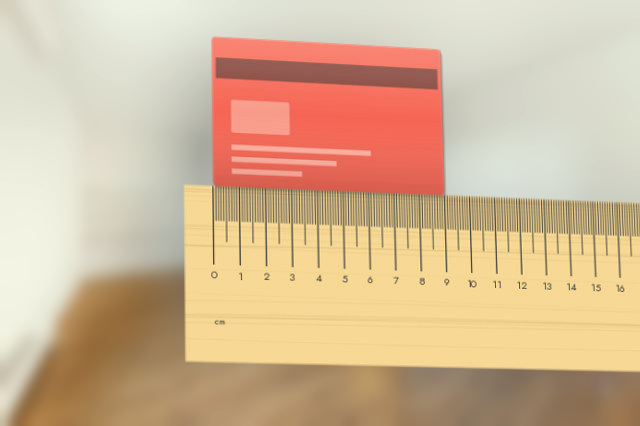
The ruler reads 9 cm
